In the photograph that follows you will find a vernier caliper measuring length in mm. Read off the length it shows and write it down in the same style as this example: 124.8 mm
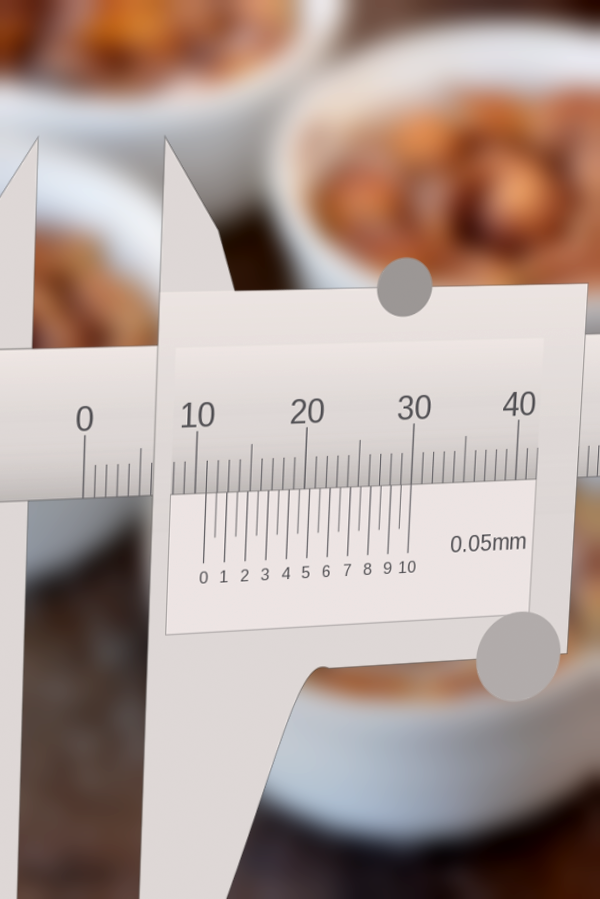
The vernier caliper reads 11.0 mm
